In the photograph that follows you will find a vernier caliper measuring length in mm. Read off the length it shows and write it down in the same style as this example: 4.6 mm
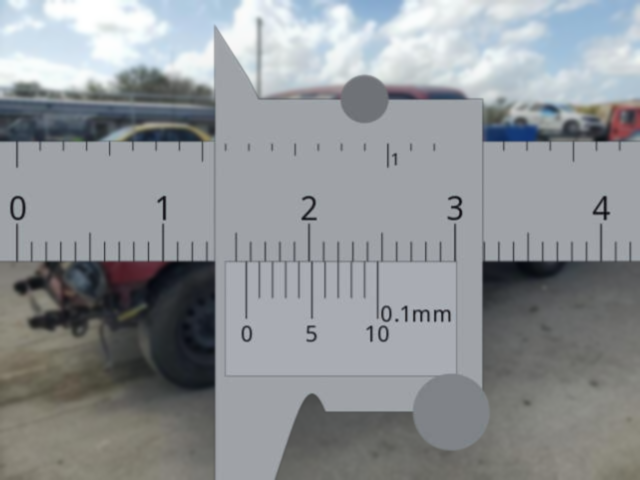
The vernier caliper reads 15.7 mm
